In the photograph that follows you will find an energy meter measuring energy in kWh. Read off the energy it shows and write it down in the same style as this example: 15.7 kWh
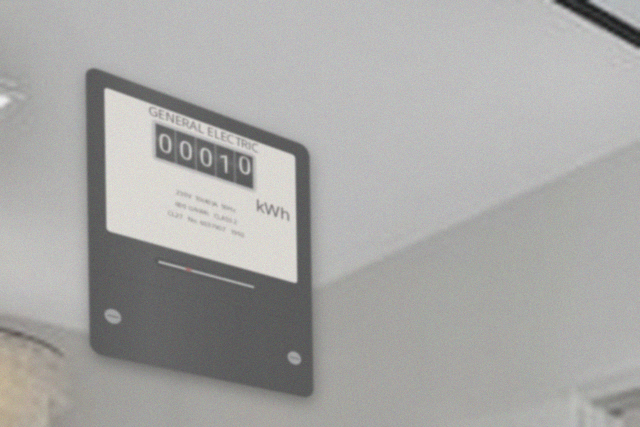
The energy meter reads 10 kWh
